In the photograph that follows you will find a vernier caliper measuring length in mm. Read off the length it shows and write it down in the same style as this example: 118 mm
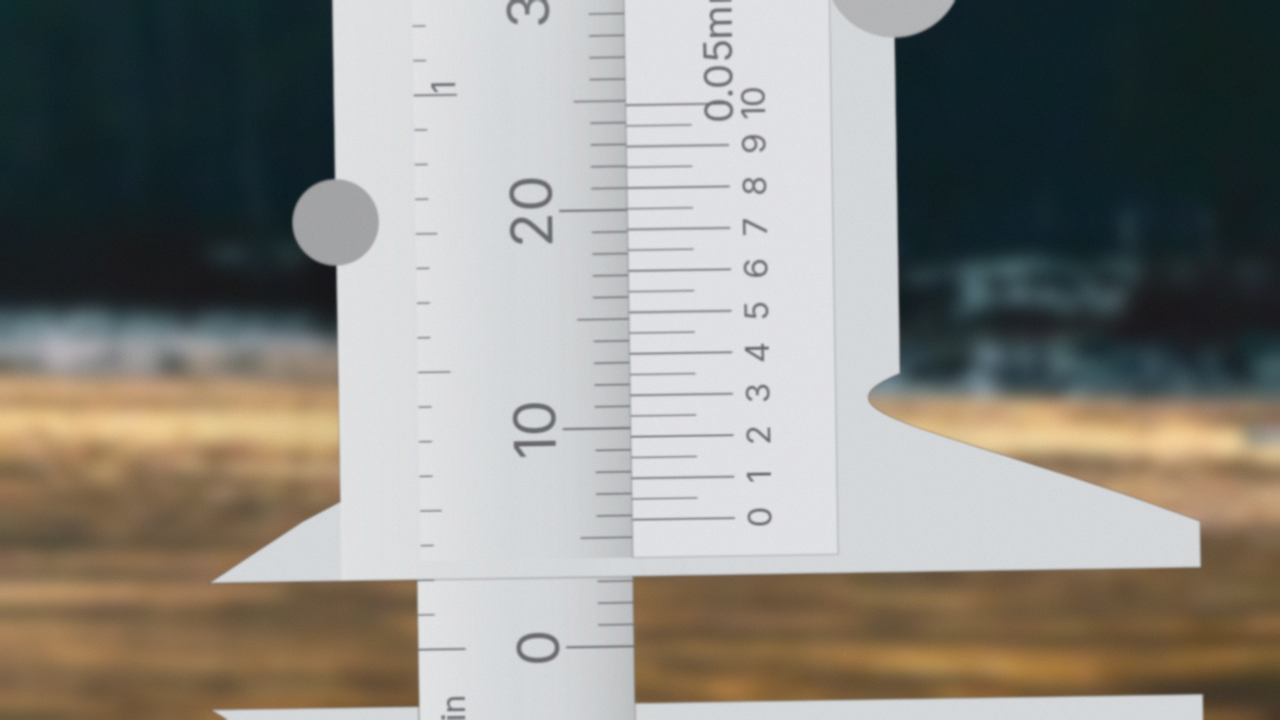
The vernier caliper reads 5.8 mm
